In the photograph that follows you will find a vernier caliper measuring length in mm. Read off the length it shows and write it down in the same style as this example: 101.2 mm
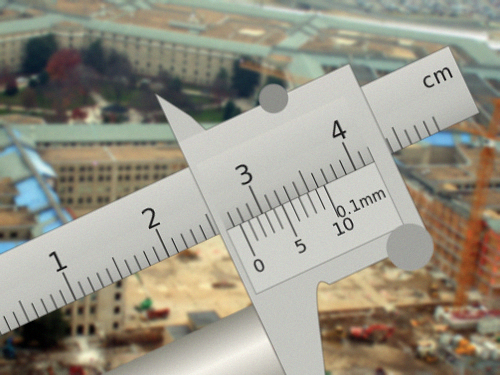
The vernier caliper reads 27.6 mm
